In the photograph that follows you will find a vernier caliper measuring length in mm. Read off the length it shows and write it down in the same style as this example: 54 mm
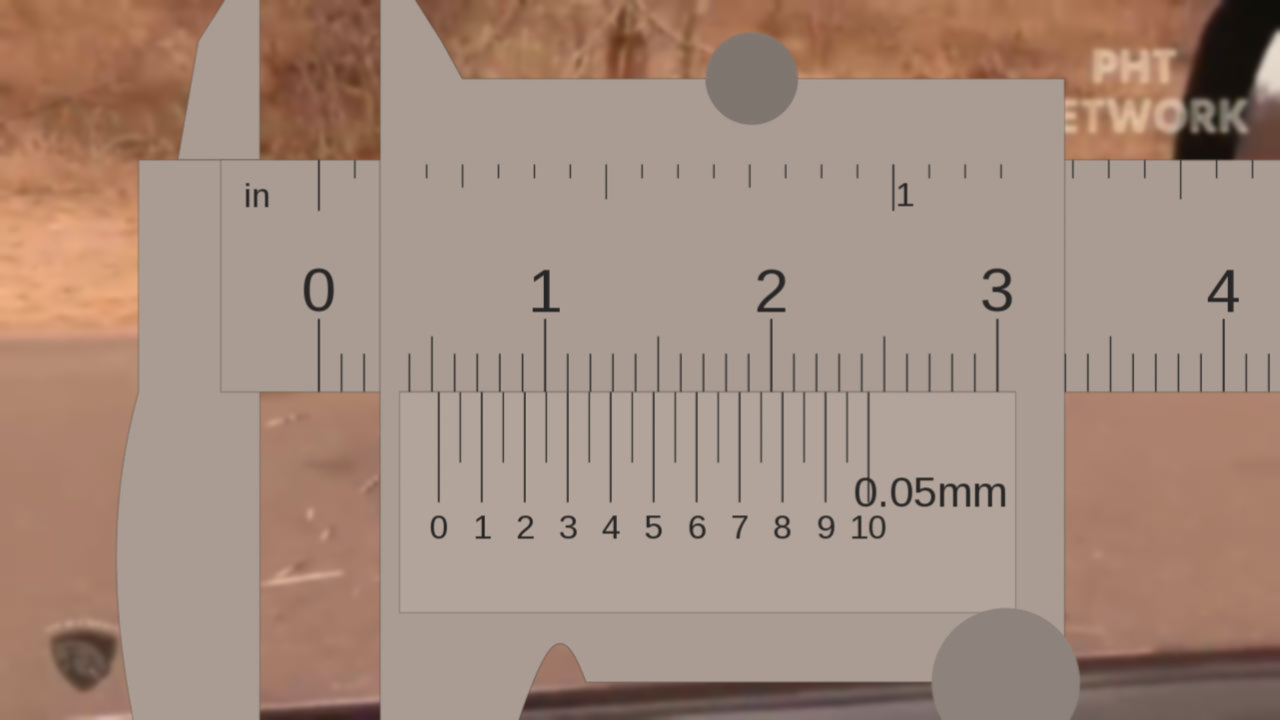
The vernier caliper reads 5.3 mm
